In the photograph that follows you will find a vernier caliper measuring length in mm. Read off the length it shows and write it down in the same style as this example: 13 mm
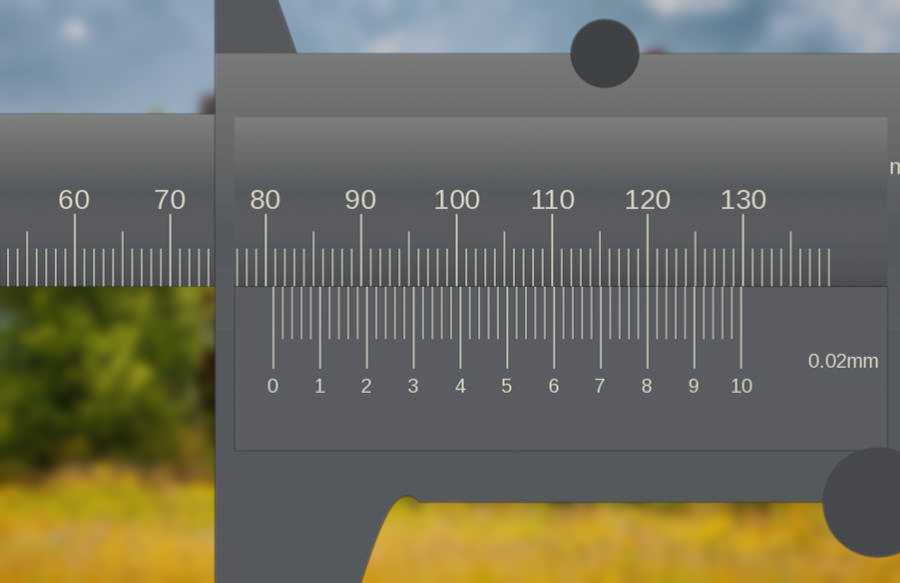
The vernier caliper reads 80.8 mm
